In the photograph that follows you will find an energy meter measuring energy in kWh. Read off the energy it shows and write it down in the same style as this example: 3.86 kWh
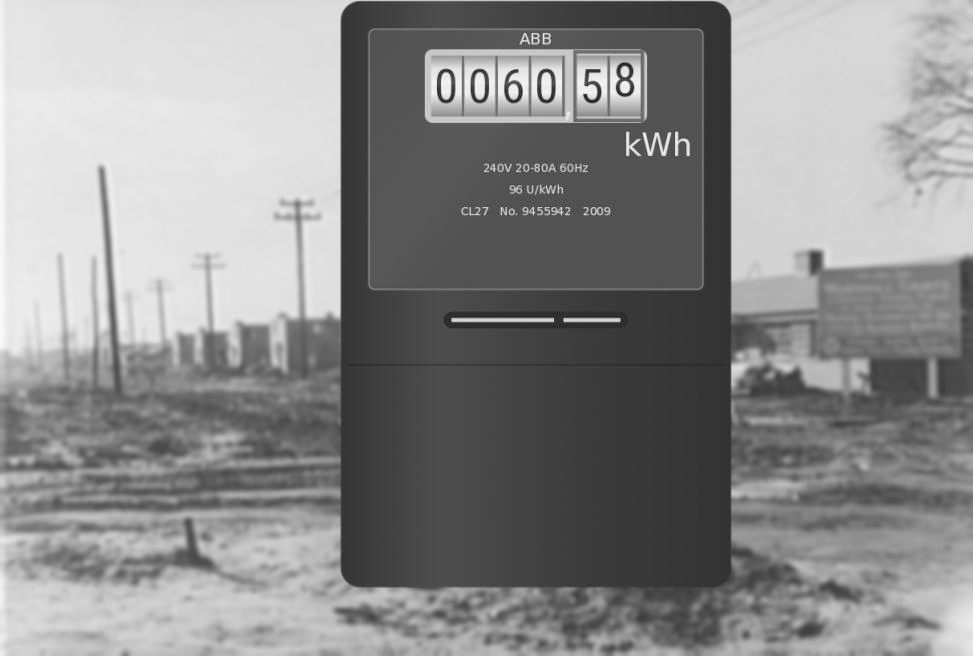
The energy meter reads 60.58 kWh
